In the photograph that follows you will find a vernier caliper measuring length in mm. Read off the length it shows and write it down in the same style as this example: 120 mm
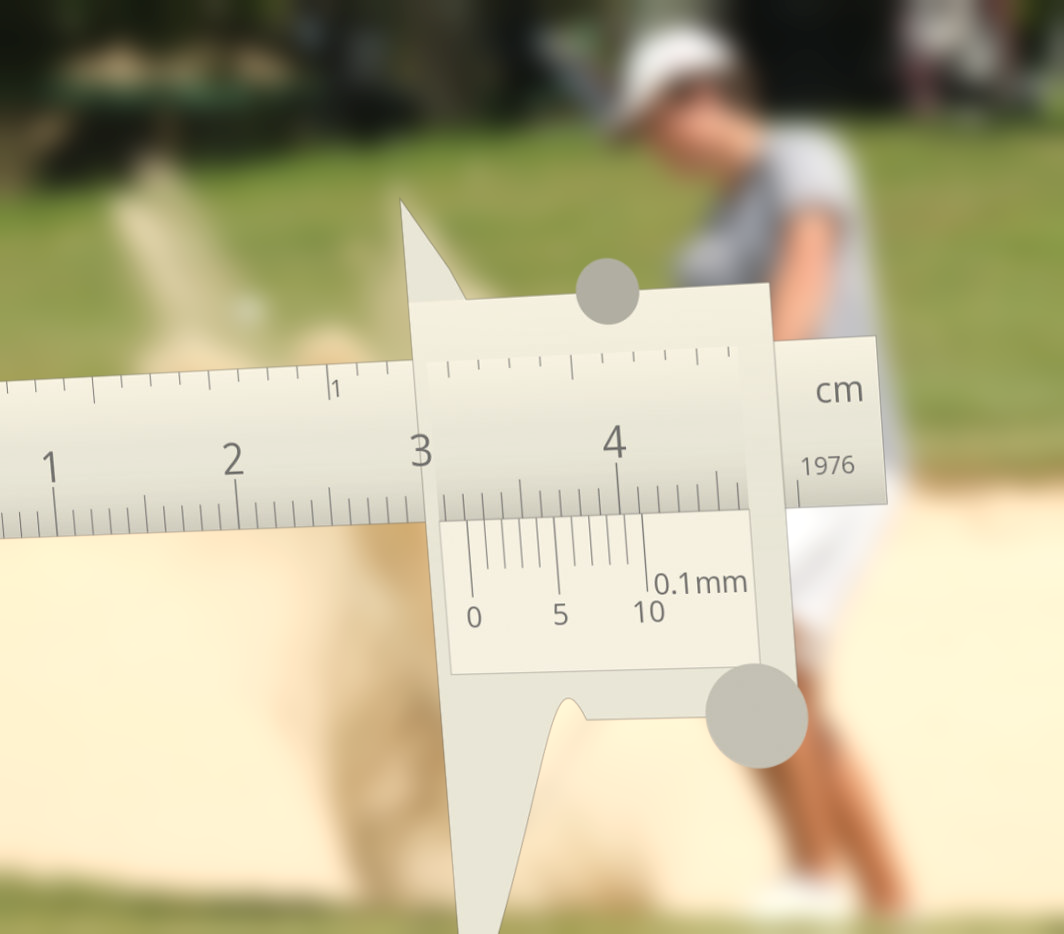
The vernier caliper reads 32.1 mm
